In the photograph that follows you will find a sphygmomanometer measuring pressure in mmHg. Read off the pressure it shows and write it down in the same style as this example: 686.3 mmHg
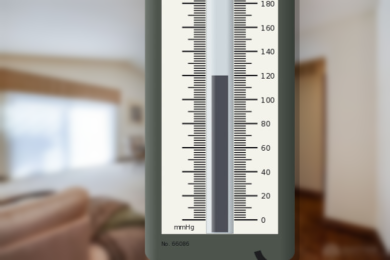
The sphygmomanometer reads 120 mmHg
